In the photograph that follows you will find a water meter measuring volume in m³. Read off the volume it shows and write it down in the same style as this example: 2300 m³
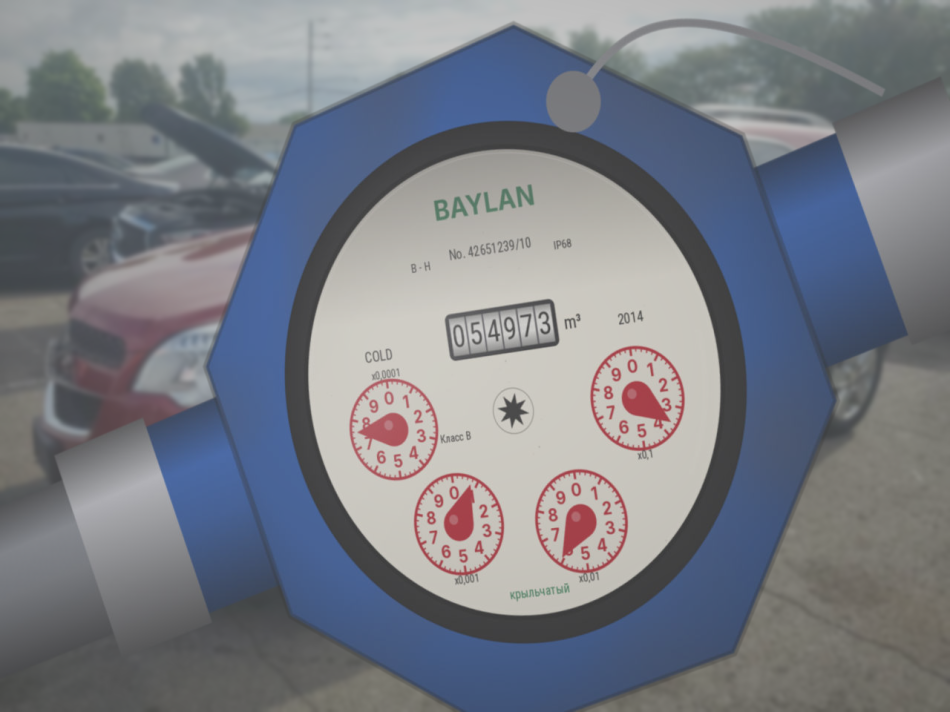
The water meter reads 54973.3607 m³
